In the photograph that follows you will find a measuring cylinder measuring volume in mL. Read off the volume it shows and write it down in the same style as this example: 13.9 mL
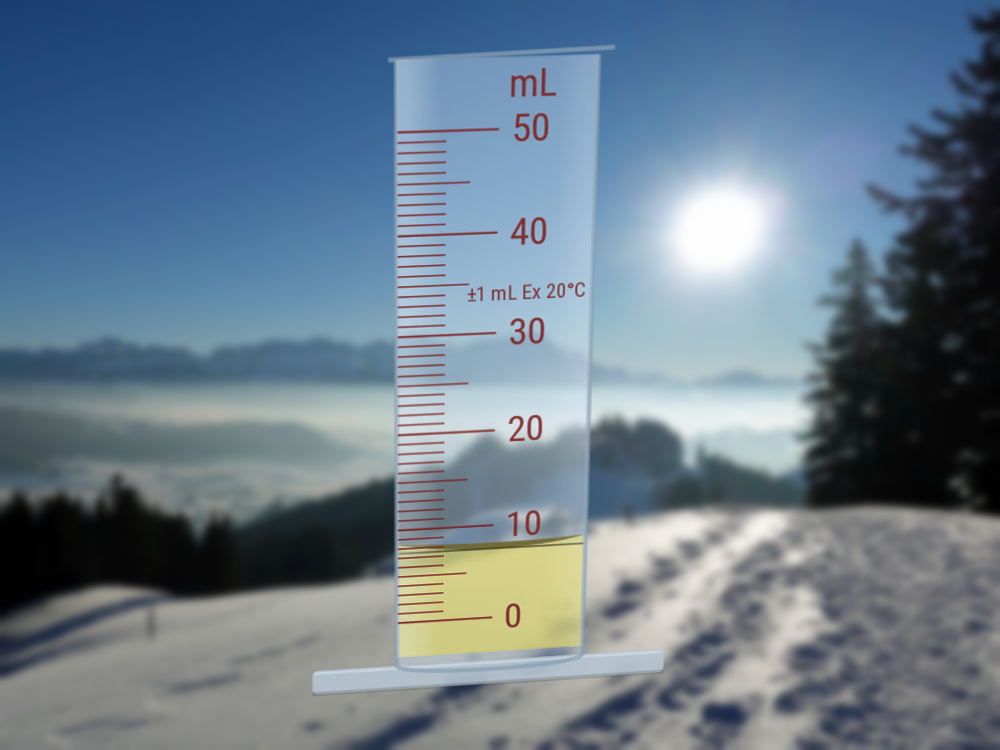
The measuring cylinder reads 7.5 mL
